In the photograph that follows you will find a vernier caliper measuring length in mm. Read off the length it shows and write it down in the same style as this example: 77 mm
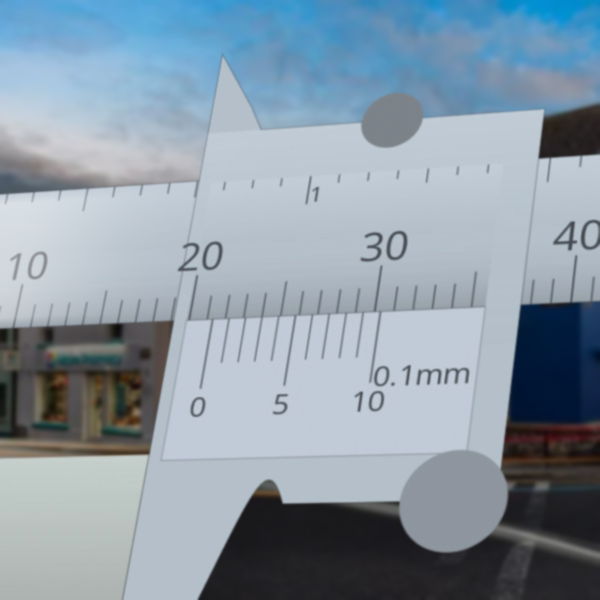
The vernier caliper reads 21.3 mm
